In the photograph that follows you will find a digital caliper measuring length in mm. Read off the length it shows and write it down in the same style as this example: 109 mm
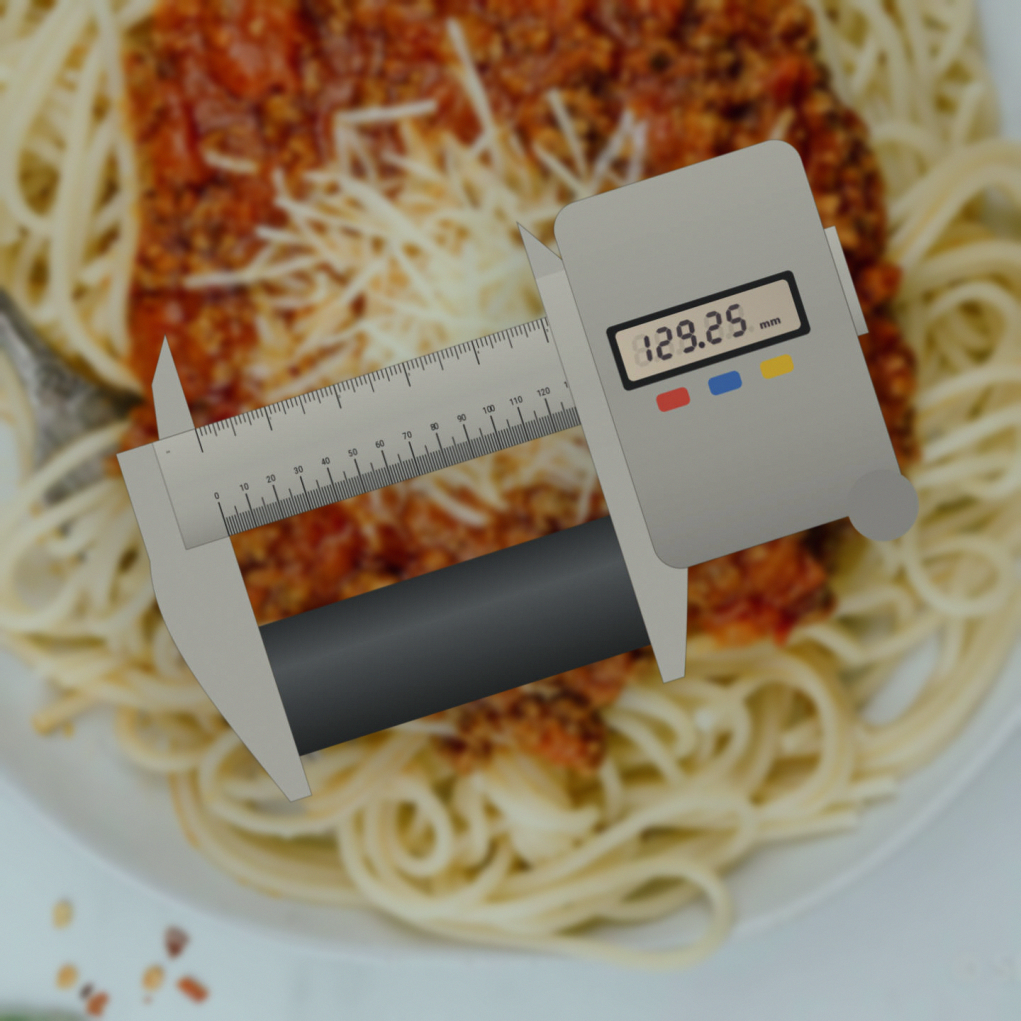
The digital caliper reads 129.25 mm
